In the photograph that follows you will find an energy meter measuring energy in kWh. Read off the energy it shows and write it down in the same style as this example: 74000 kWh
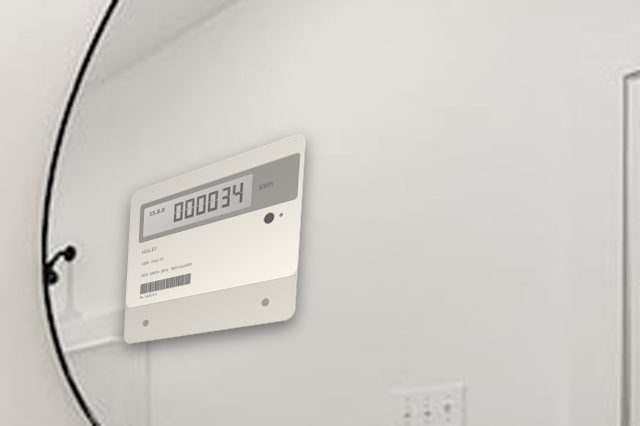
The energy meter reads 34 kWh
